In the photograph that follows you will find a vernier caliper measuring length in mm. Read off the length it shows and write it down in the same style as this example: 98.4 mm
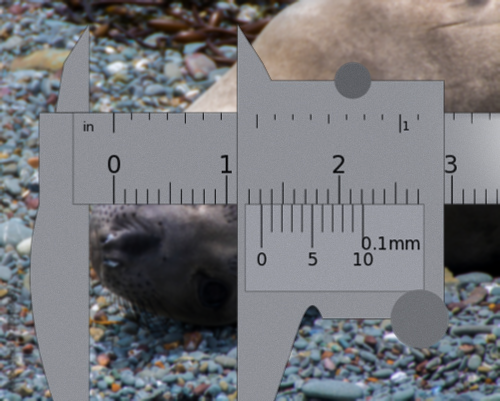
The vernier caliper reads 13.1 mm
